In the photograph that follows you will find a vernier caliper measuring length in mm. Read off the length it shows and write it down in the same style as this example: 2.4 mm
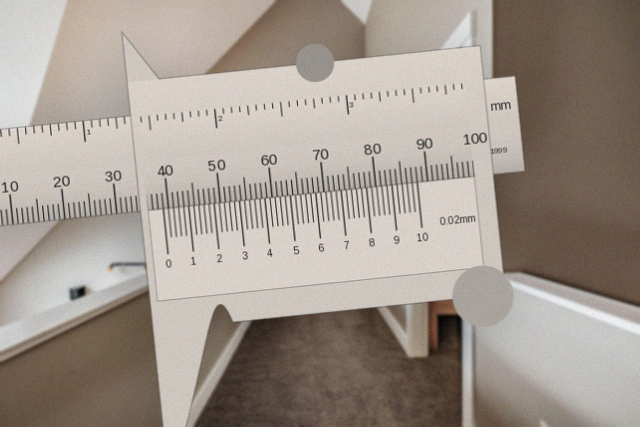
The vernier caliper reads 39.0 mm
